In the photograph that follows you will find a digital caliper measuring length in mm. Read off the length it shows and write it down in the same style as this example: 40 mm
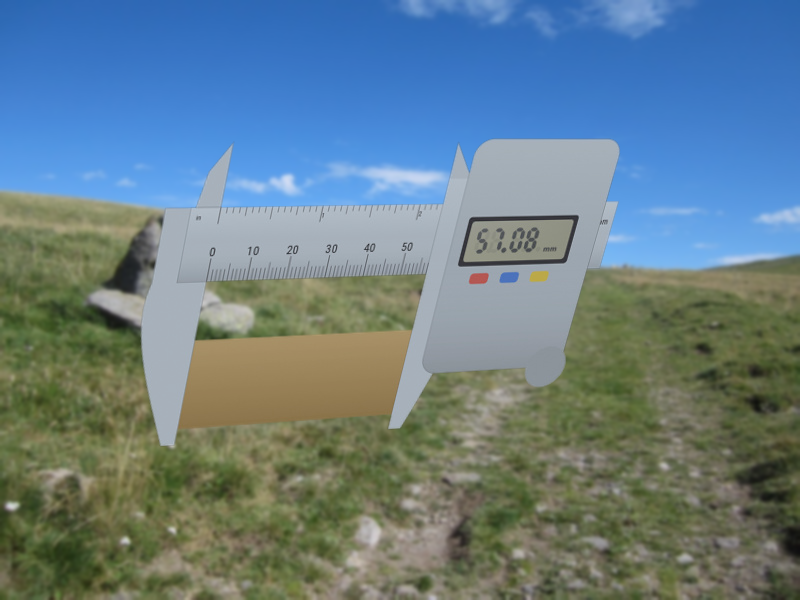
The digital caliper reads 57.08 mm
